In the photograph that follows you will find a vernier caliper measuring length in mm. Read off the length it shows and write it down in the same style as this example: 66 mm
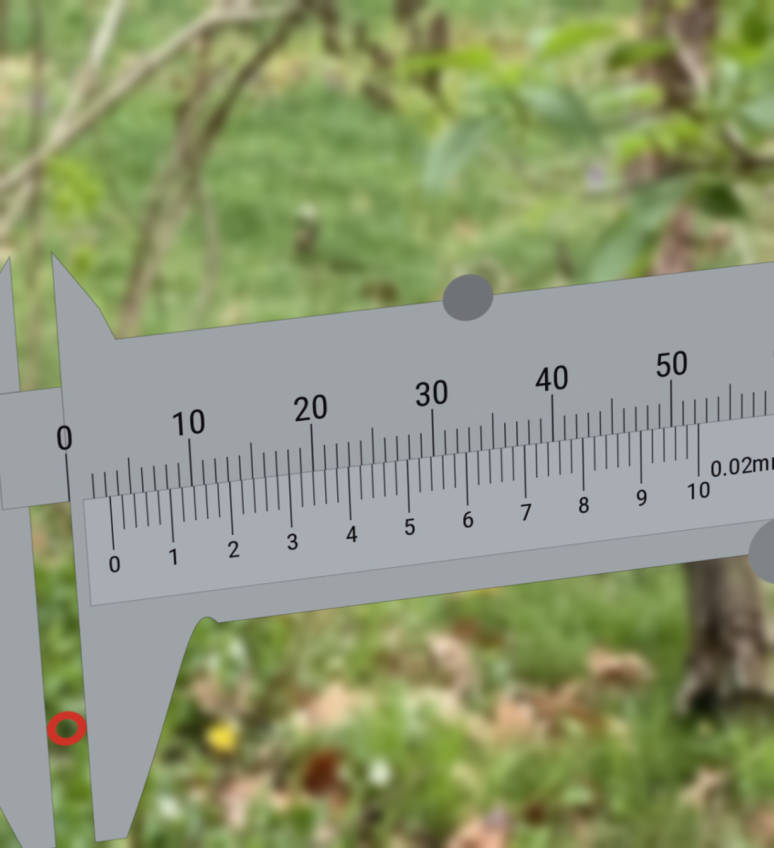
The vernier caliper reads 3.3 mm
